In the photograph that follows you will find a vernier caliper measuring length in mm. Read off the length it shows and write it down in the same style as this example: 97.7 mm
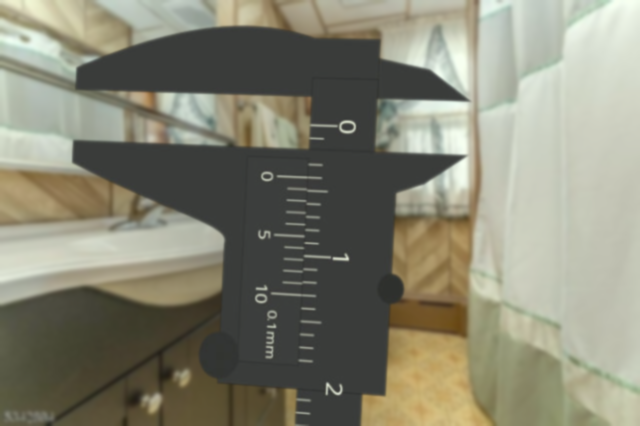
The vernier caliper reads 4.0 mm
